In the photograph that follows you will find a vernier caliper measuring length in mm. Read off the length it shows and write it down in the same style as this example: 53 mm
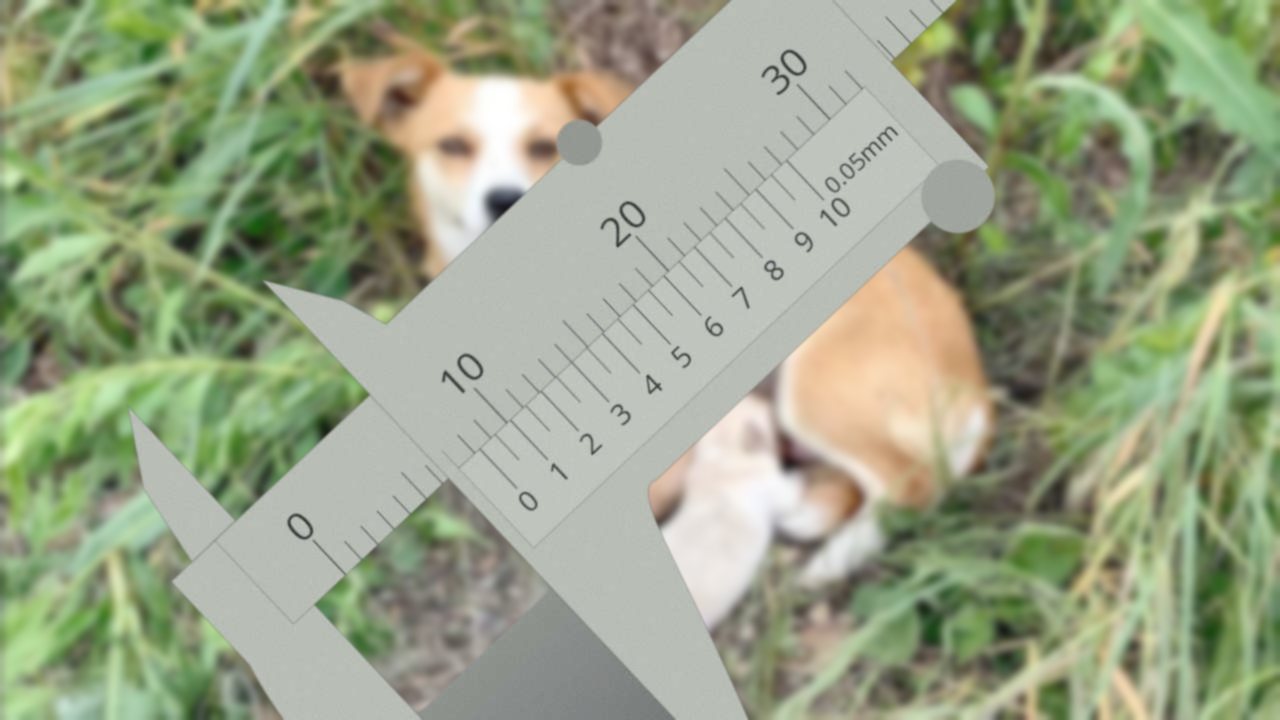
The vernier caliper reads 8.3 mm
